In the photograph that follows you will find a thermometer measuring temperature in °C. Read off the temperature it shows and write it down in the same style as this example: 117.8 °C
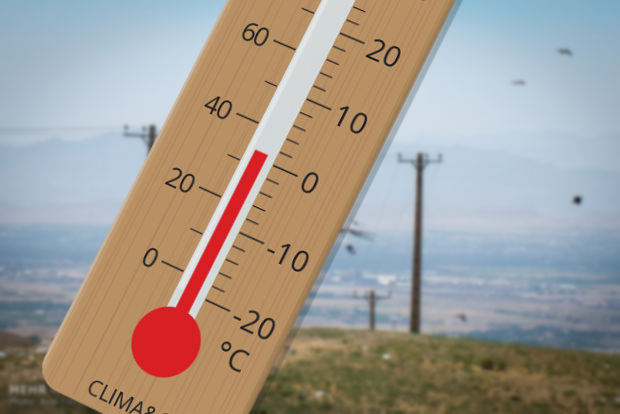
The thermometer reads 1 °C
